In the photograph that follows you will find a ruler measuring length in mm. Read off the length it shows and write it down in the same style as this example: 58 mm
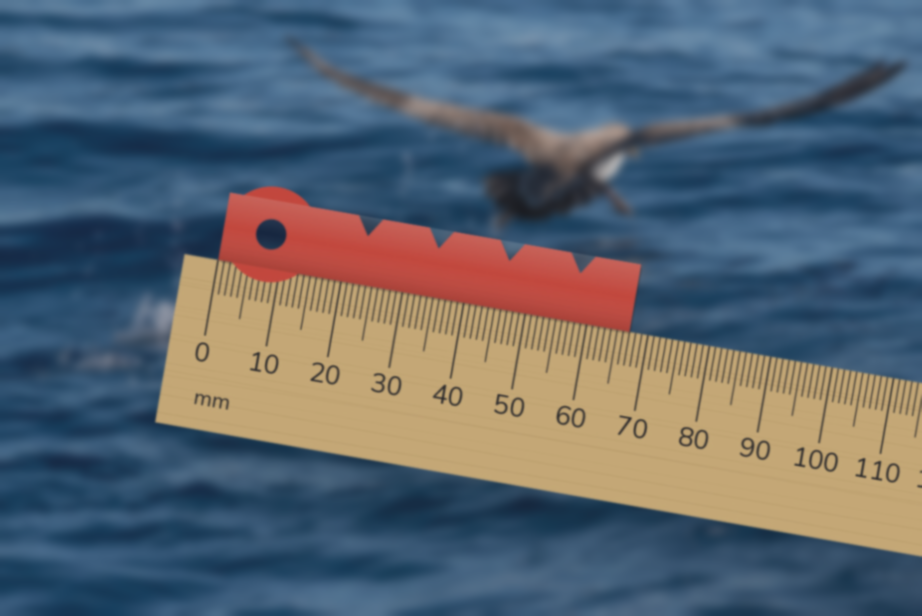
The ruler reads 67 mm
